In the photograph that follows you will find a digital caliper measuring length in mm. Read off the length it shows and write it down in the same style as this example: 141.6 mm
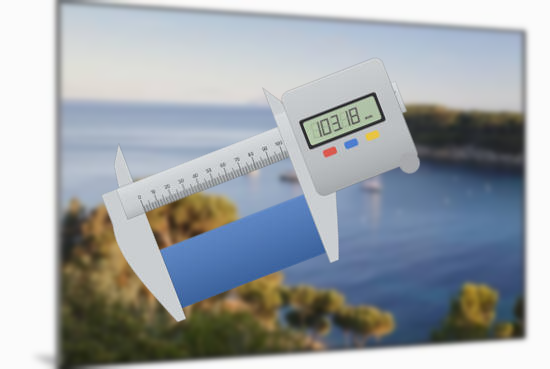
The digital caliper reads 103.18 mm
